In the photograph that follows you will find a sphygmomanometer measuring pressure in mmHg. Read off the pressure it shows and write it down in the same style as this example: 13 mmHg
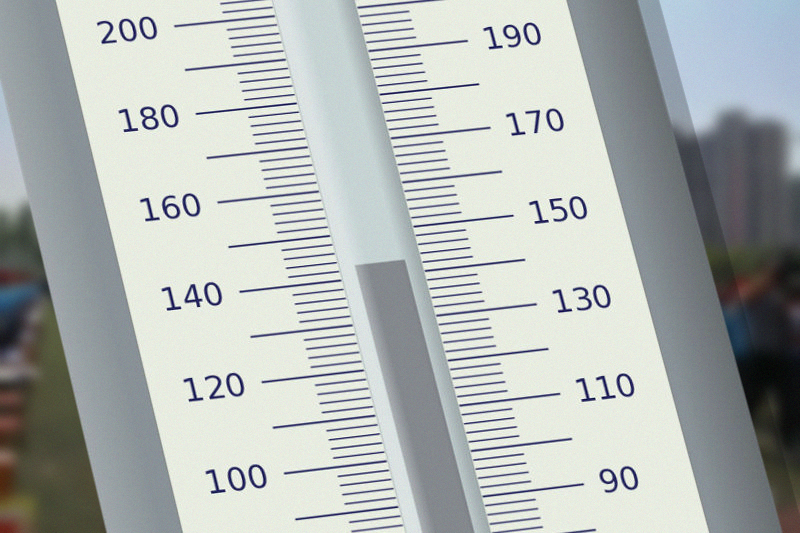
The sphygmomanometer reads 143 mmHg
